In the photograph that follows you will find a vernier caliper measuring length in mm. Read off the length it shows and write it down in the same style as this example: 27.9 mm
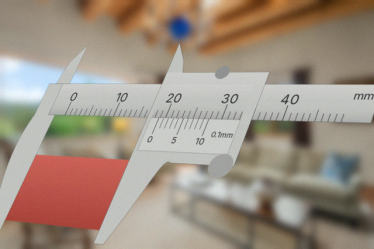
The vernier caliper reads 18.8 mm
